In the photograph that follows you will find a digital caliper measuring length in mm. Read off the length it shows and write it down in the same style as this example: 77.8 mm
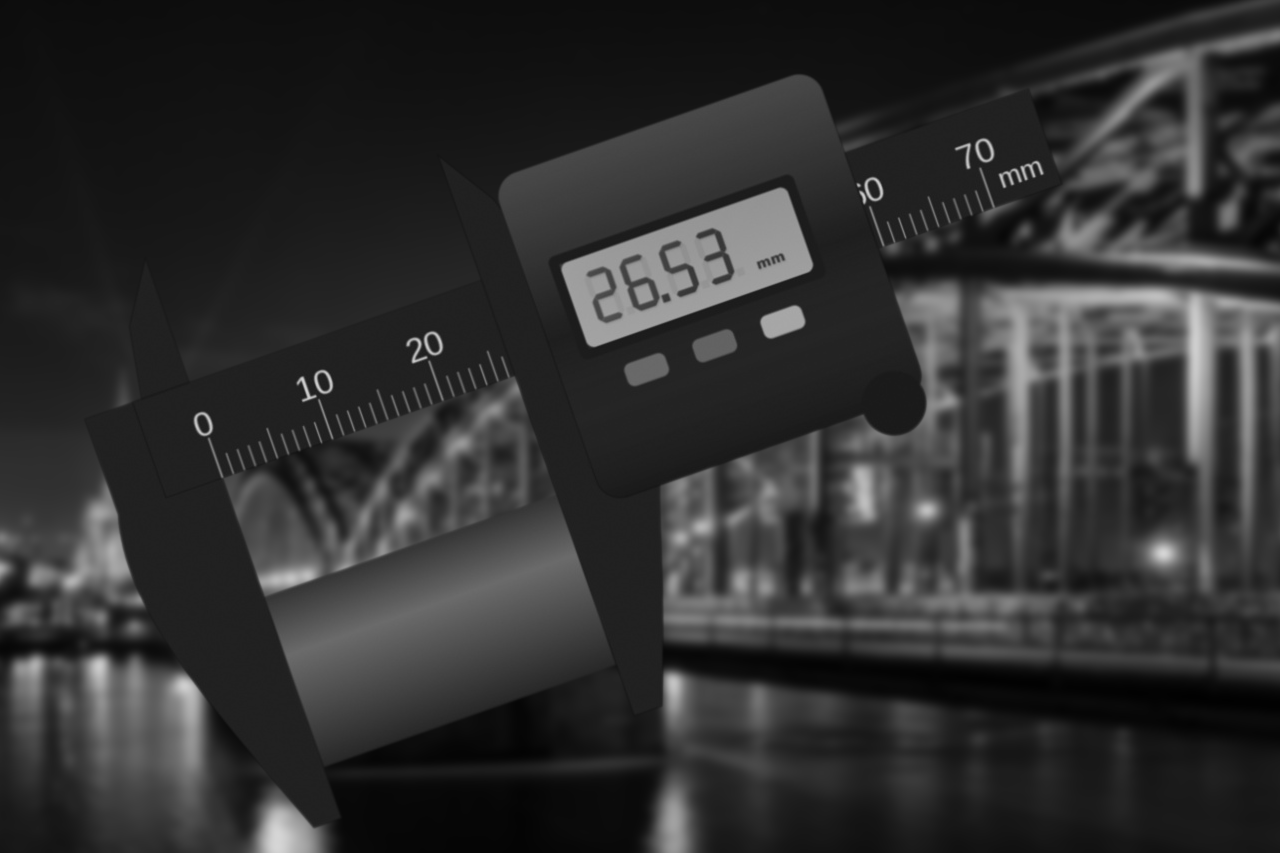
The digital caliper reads 26.53 mm
